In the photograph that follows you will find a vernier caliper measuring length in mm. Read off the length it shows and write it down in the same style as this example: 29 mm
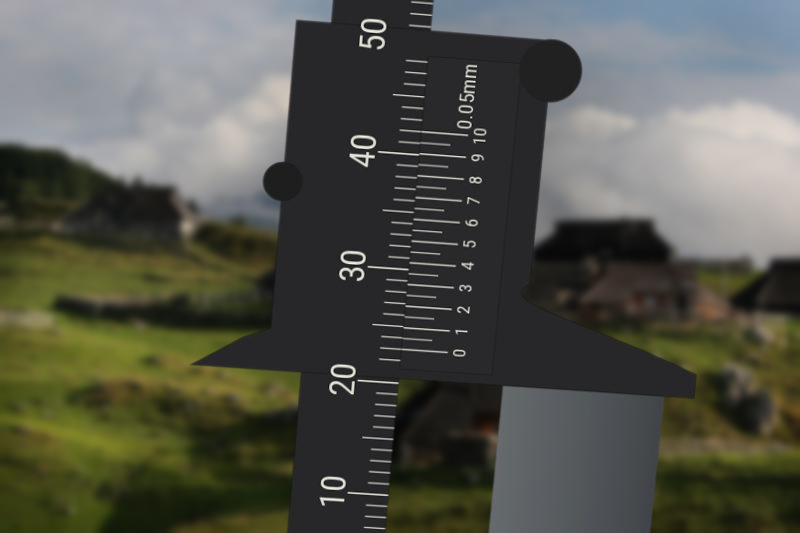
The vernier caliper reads 23.0 mm
